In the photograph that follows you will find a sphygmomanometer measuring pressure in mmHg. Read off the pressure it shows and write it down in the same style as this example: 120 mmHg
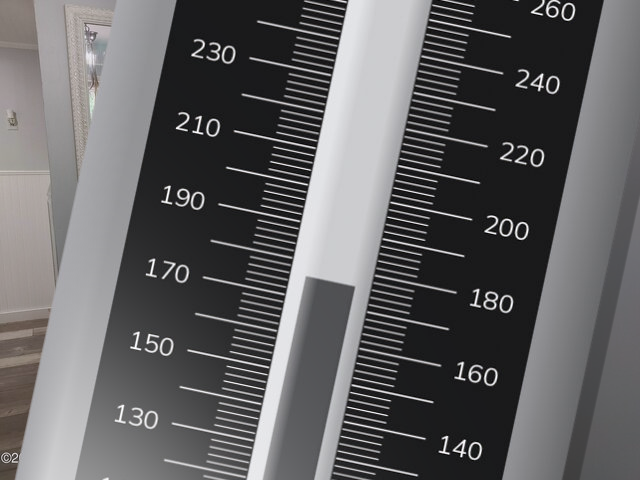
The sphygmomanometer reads 176 mmHg
